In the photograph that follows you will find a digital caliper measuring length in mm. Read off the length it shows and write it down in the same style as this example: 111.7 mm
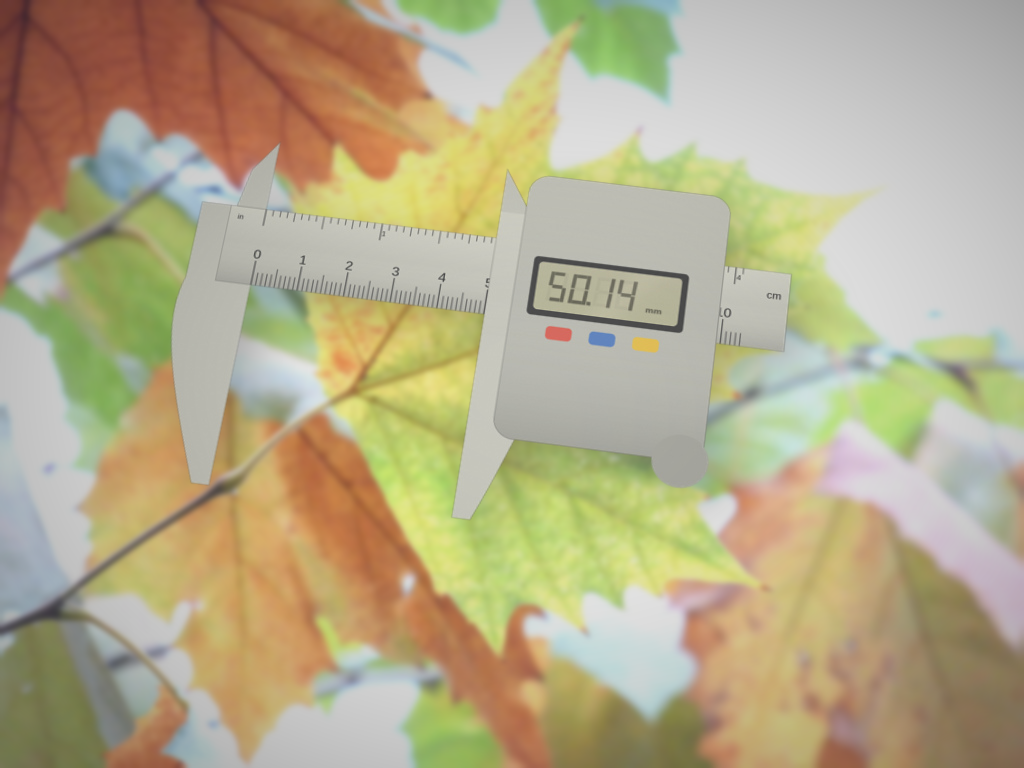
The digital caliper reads 50.14 mm
